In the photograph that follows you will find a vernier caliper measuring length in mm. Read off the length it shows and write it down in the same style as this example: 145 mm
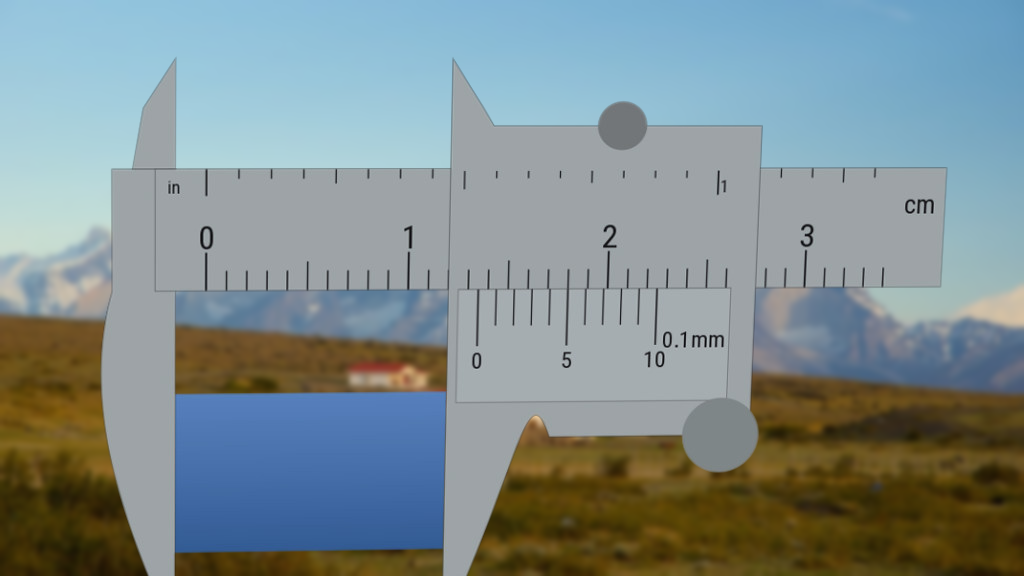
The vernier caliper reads 13.5 mm
